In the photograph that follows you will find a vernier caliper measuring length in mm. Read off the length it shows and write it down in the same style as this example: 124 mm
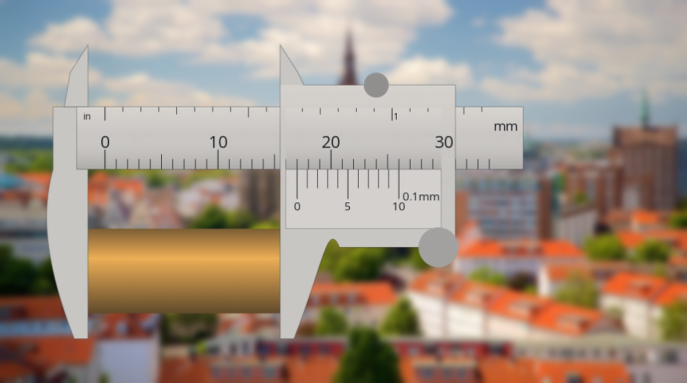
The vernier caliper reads 17.0 mm
